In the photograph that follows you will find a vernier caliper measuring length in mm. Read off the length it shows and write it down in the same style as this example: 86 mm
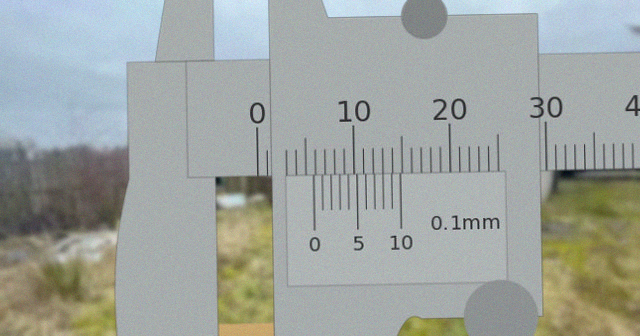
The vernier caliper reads 5.8 mm
